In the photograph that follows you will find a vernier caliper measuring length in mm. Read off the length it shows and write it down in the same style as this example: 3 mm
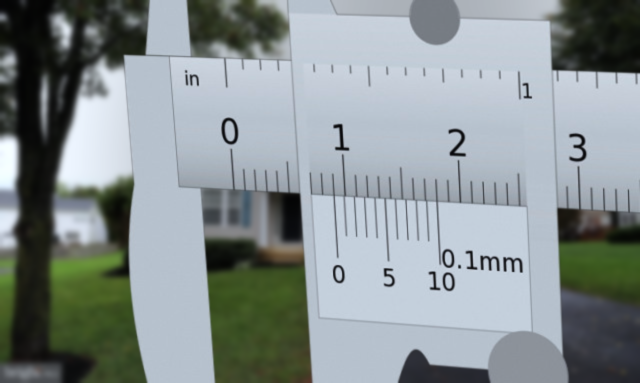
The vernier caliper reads 9.0 mm
